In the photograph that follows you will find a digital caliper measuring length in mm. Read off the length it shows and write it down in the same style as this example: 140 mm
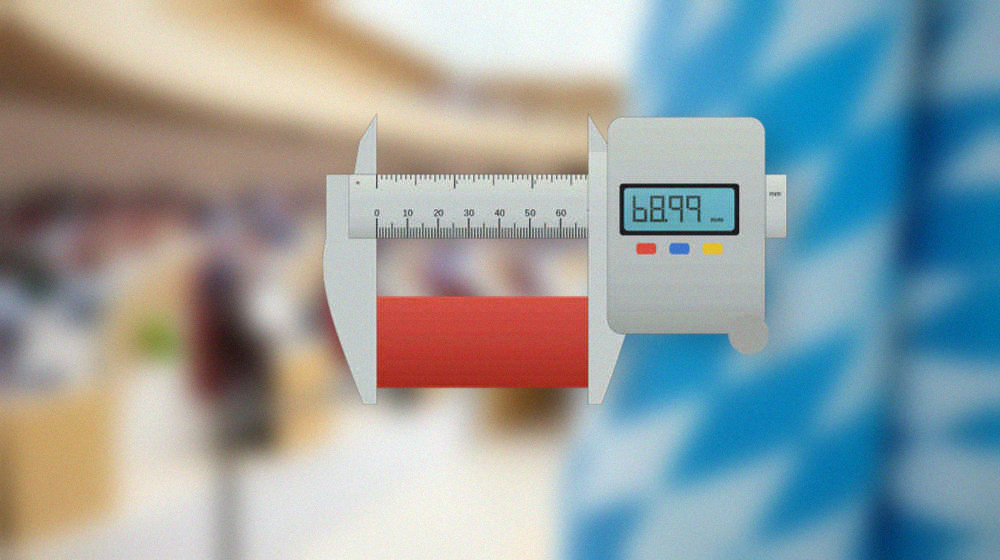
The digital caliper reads 68.99 mm
